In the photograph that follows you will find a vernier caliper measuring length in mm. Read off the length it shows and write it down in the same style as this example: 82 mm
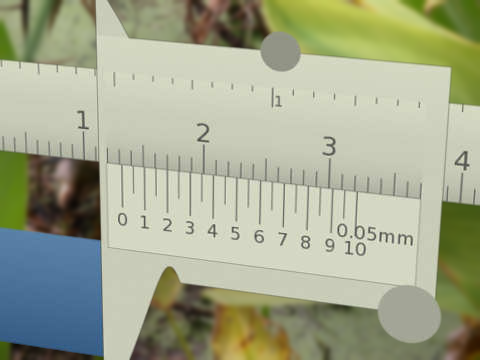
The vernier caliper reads 13.2 mm
